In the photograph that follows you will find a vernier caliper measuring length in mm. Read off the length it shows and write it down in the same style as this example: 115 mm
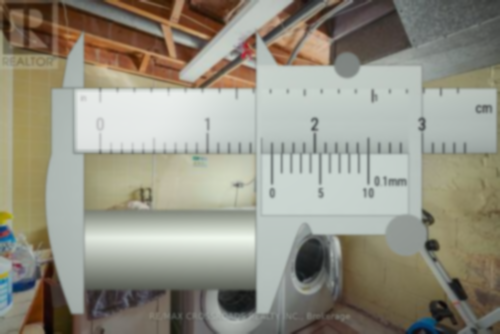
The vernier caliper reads 16.0 mm
